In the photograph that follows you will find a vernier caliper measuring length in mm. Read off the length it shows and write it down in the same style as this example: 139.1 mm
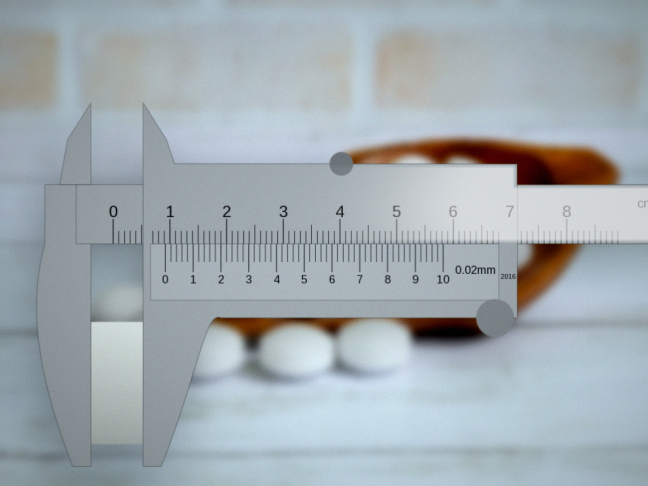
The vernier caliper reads 9.2 mm
